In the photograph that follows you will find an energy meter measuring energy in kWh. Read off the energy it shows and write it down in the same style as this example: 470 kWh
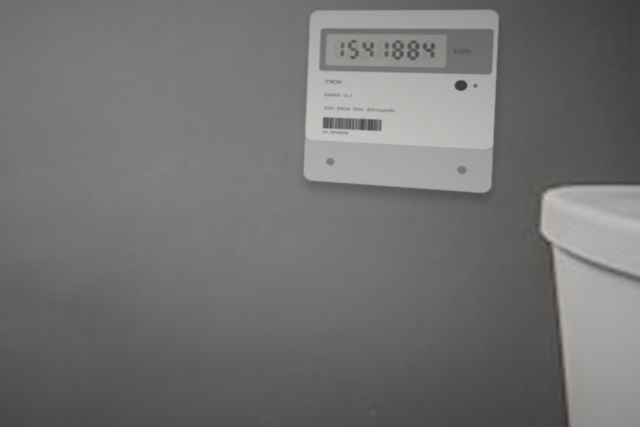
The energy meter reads 1541884 kWh
